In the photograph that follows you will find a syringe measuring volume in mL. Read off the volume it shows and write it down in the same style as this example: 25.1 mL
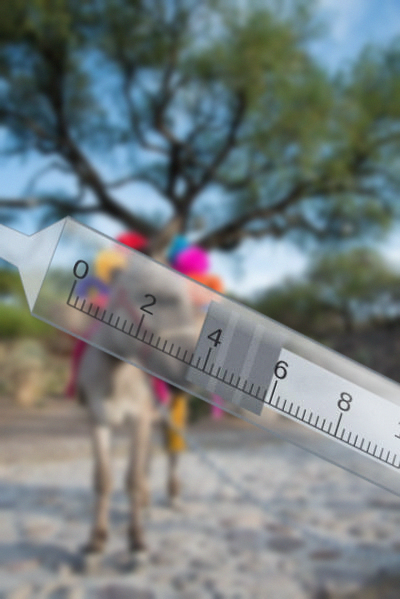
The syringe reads 3.6 mL
